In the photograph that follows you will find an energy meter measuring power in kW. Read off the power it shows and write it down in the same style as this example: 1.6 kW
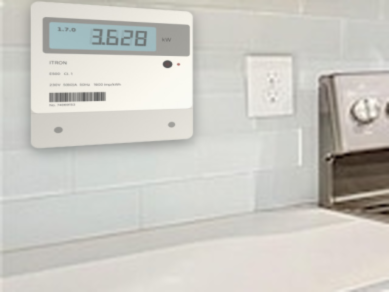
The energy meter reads 3.628 kW
